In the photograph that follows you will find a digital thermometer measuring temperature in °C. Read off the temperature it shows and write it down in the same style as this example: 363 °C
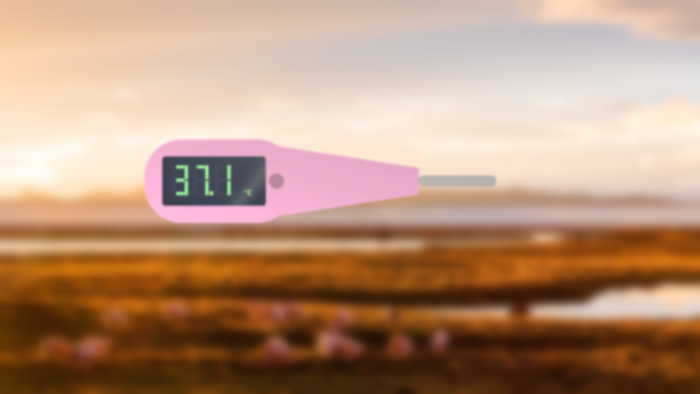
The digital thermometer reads 37.1 °C
